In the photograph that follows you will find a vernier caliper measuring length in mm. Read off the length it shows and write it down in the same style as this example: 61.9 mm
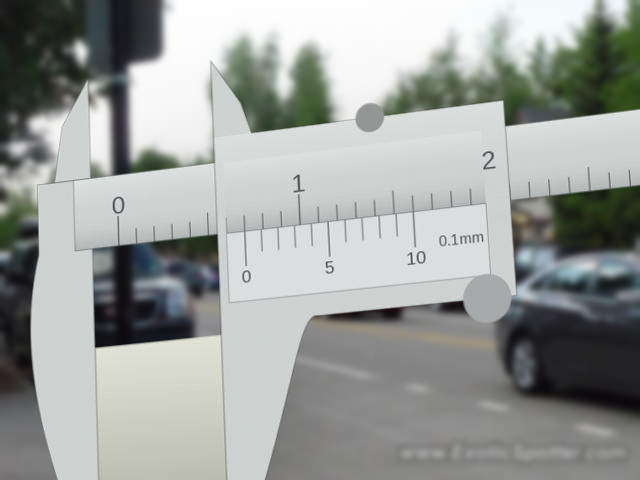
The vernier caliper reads 7.0 mm
